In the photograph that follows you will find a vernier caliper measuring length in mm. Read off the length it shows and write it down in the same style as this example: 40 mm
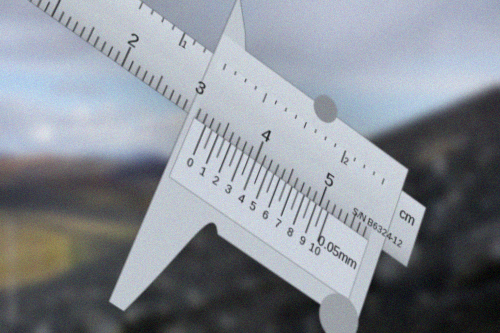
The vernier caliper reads 32.4 mm
